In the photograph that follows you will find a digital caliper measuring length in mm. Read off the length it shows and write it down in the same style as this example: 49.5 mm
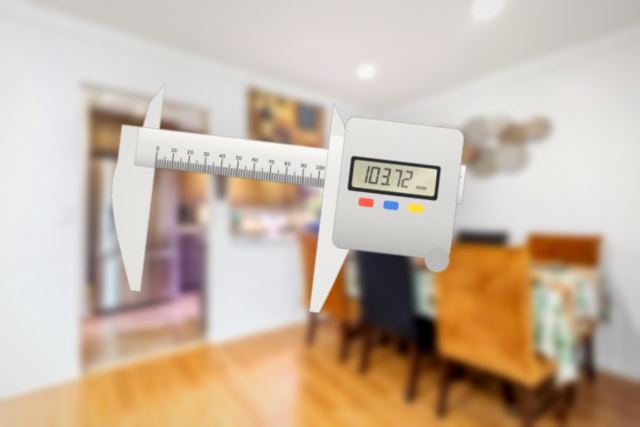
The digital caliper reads 103.72 mm
